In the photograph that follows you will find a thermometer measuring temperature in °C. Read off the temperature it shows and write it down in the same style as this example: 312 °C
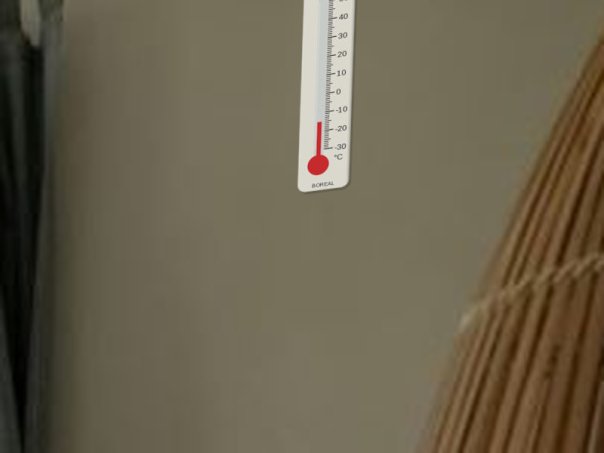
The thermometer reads -15 °C
